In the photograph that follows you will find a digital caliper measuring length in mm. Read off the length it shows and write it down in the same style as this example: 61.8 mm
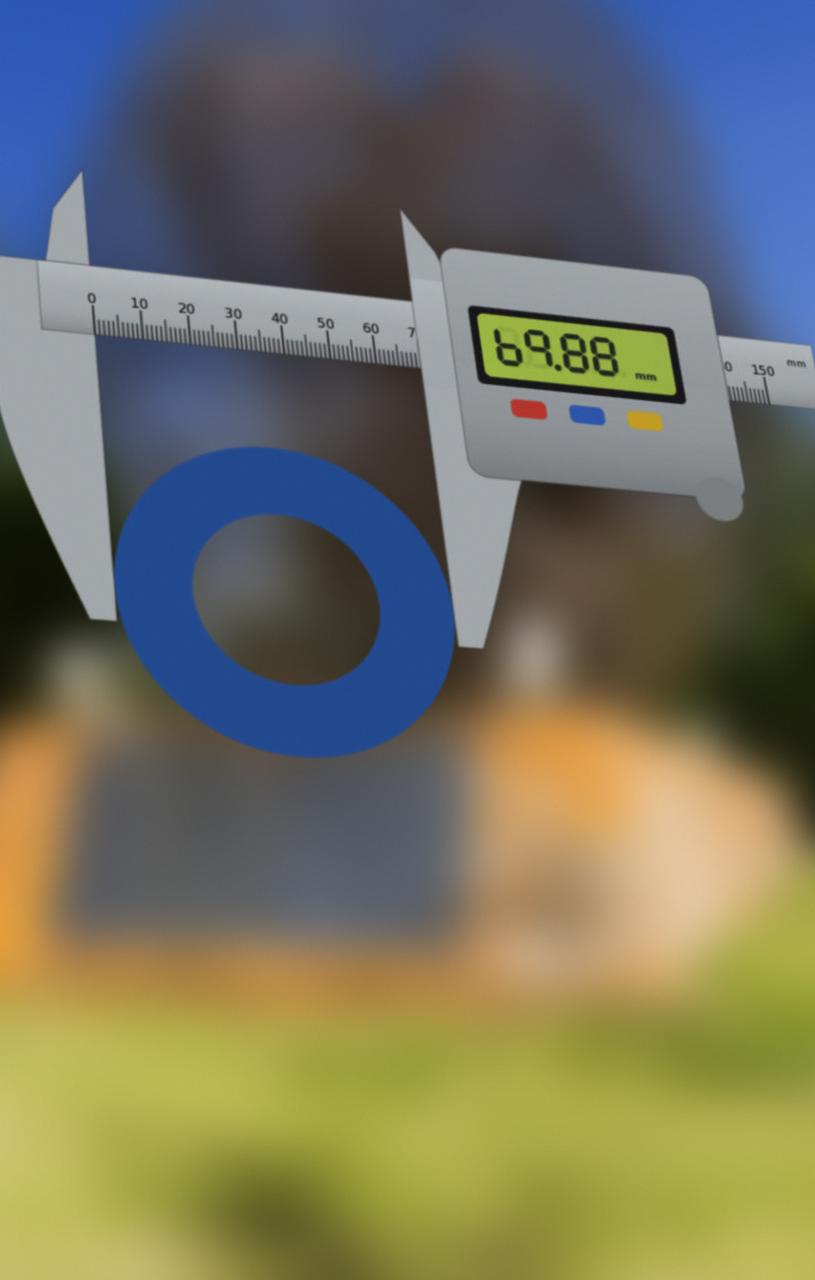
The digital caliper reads 69.88 mm
